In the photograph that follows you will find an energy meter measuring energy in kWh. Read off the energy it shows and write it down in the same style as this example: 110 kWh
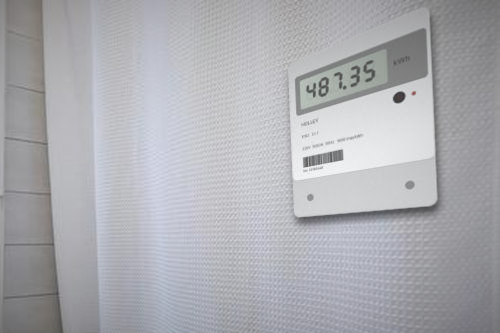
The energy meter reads 487.35 kWh
